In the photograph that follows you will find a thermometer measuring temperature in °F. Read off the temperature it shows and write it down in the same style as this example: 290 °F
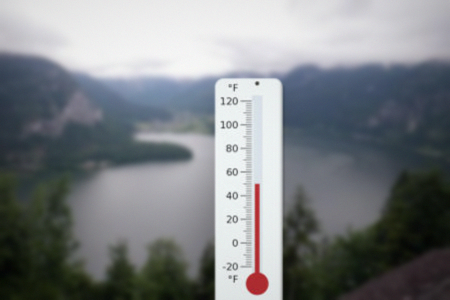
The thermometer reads 50 °F
